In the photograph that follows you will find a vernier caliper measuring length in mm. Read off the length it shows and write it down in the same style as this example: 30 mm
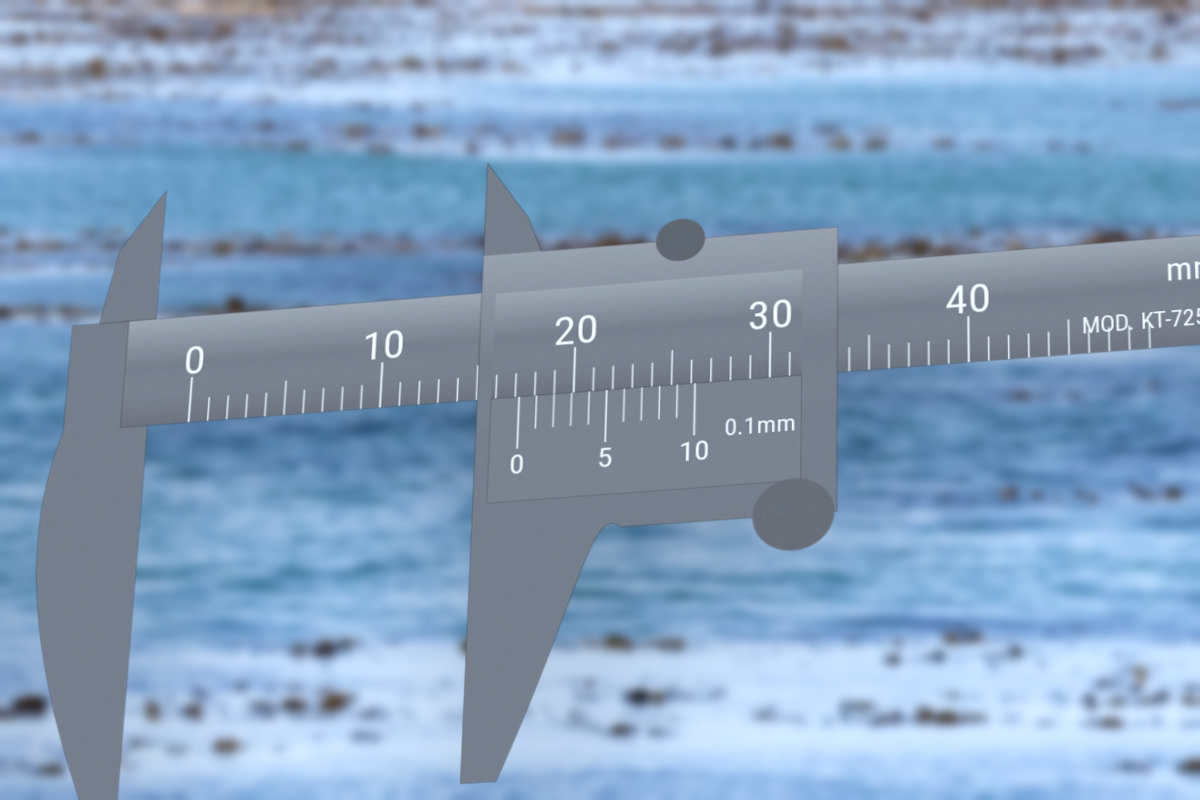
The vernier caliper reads 17.2 mm
